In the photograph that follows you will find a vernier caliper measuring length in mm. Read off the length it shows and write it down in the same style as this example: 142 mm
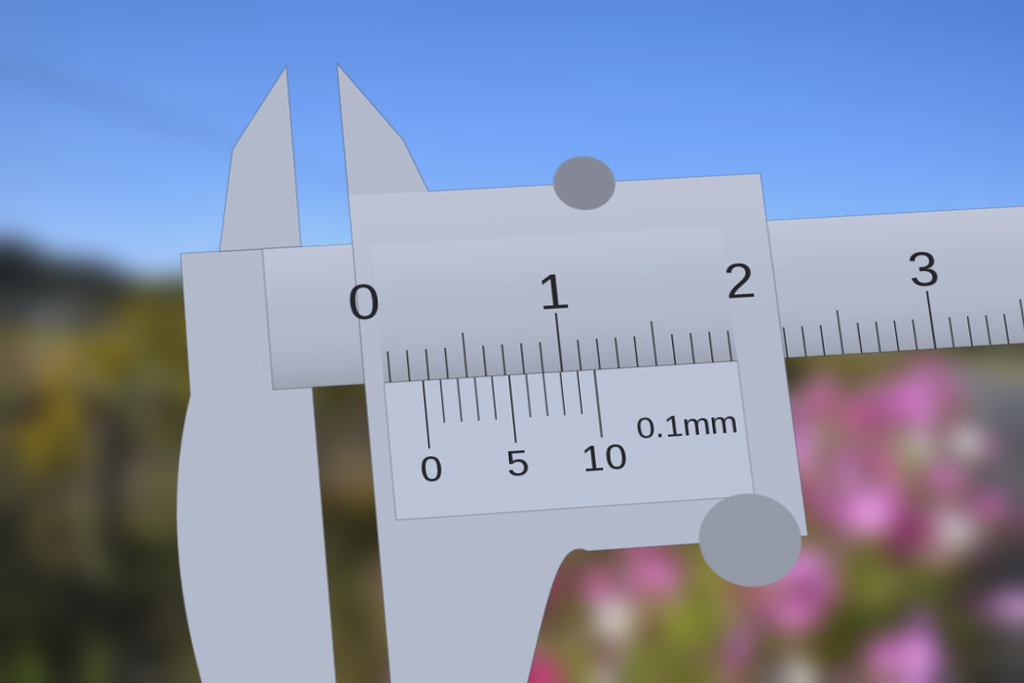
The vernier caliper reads 2.7 mm
